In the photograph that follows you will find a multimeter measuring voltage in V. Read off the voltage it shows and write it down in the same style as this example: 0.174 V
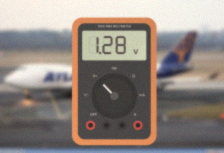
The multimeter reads 1.28 V
